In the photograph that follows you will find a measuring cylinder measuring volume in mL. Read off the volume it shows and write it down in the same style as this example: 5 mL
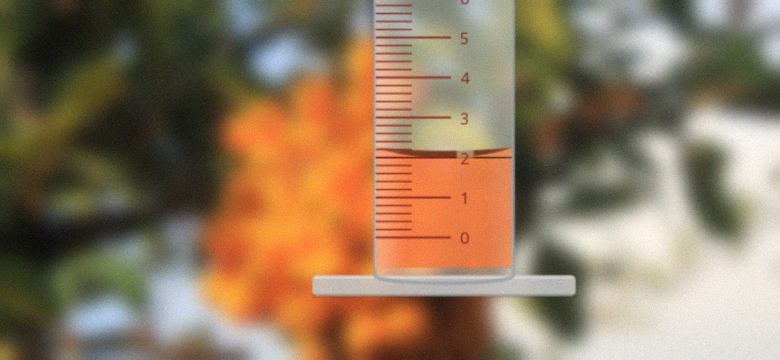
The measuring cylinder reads 2 mL
